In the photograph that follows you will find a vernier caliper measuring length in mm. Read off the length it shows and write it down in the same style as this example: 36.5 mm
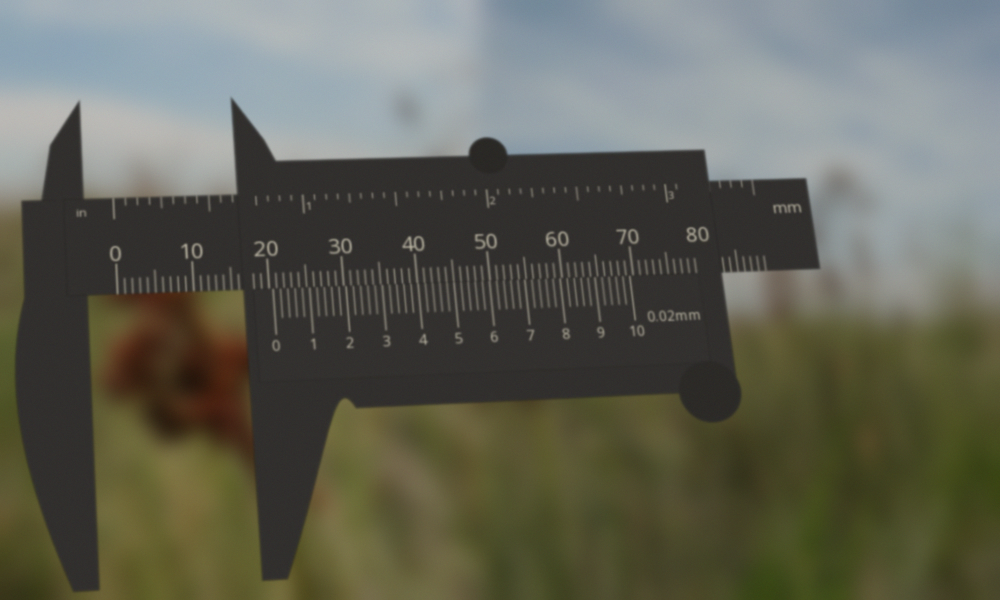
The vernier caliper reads 20.5 mm
